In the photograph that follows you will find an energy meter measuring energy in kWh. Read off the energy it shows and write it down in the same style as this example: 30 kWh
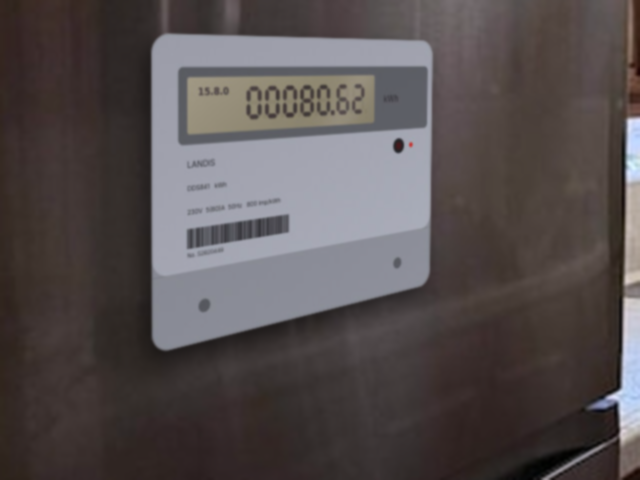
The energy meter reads 80.62 kWh
